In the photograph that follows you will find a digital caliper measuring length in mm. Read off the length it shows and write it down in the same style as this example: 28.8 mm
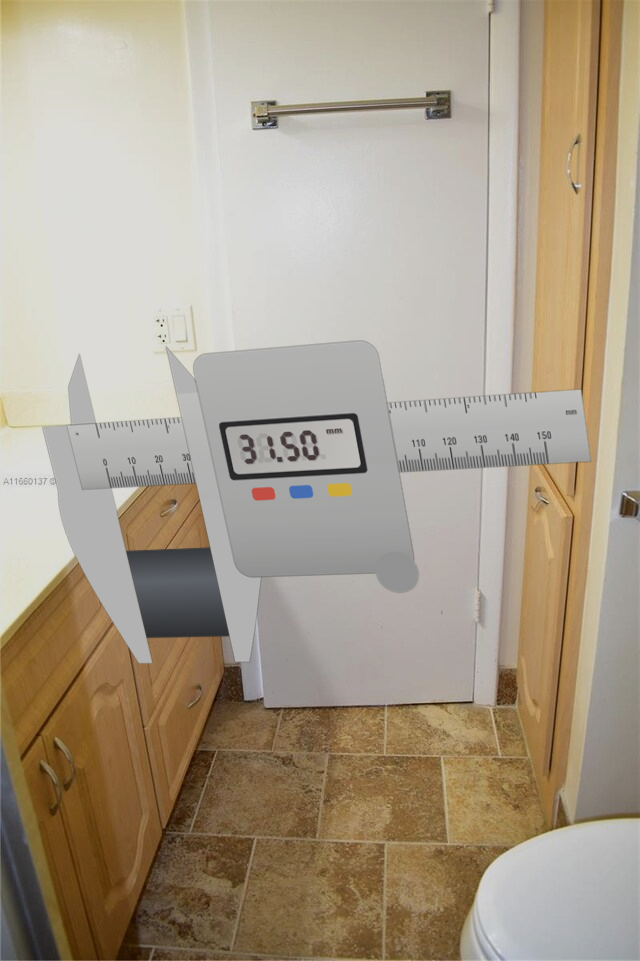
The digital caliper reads 31.50 mm
